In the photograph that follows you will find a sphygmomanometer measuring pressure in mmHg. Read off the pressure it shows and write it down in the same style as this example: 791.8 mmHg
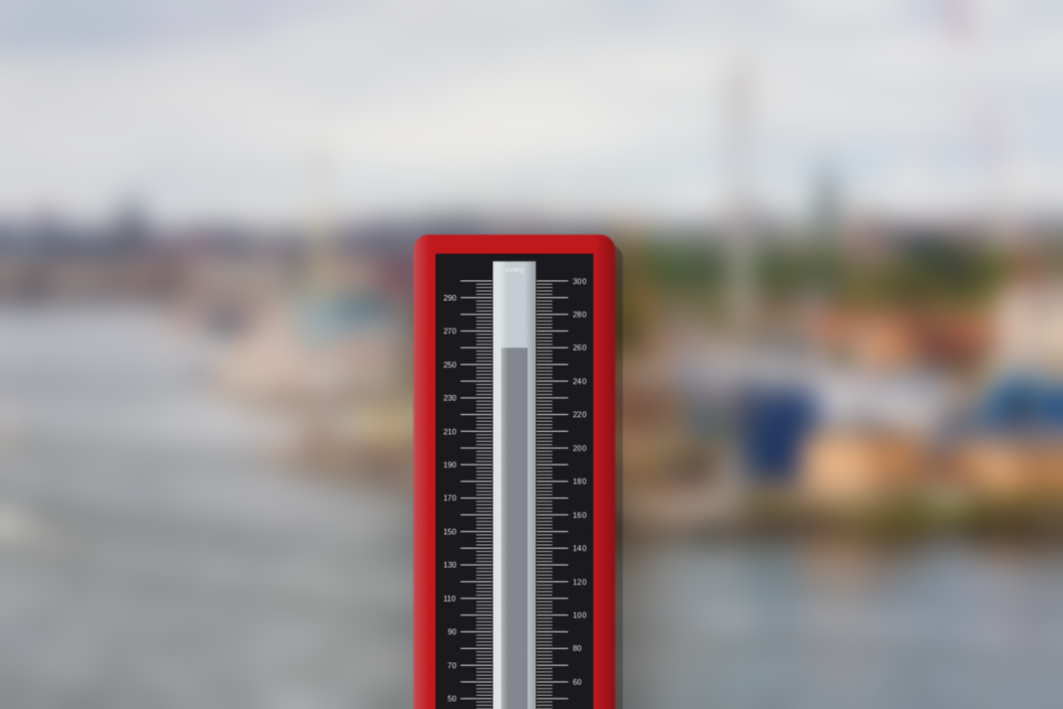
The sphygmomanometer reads 260 mmHg
